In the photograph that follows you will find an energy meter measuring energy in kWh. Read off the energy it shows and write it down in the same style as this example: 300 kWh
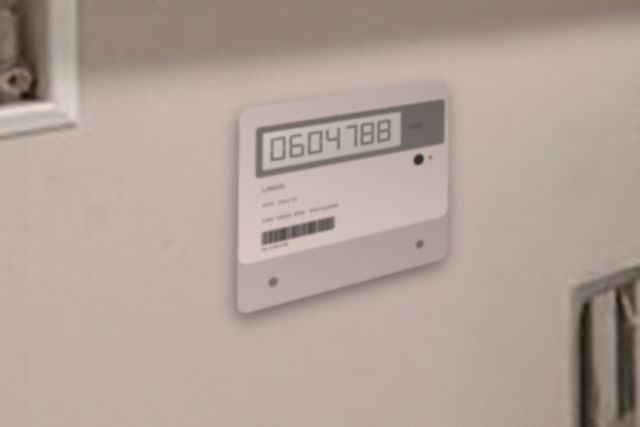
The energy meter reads 604788 kWh
